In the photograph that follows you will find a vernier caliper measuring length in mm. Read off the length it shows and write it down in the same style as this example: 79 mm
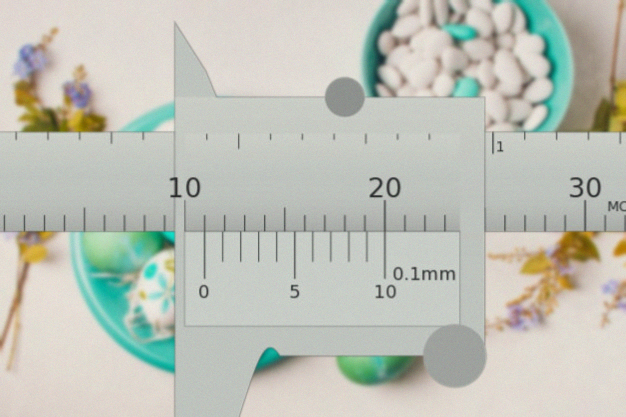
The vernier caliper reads 11.0 mm
